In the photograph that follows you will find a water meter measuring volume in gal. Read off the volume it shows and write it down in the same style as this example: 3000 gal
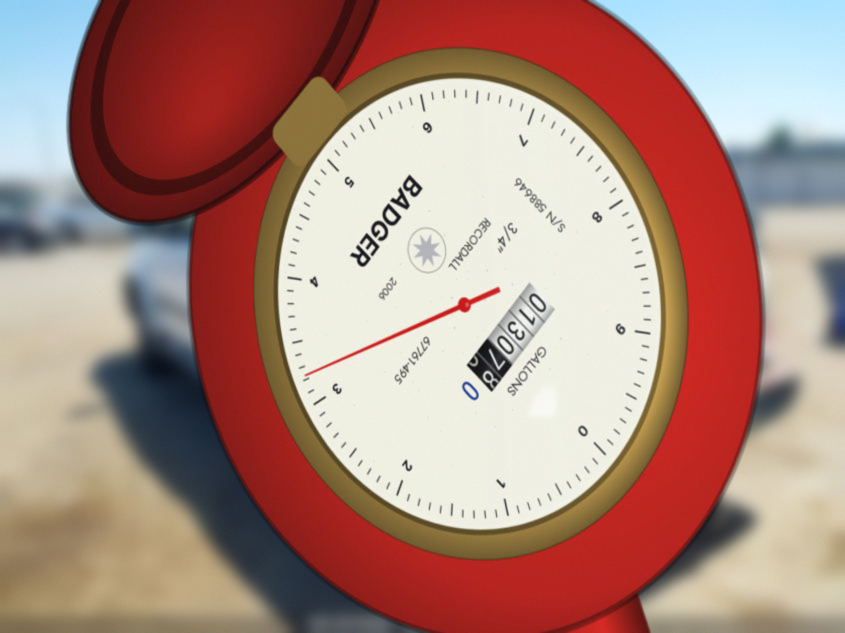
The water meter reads 130783.2 gal
